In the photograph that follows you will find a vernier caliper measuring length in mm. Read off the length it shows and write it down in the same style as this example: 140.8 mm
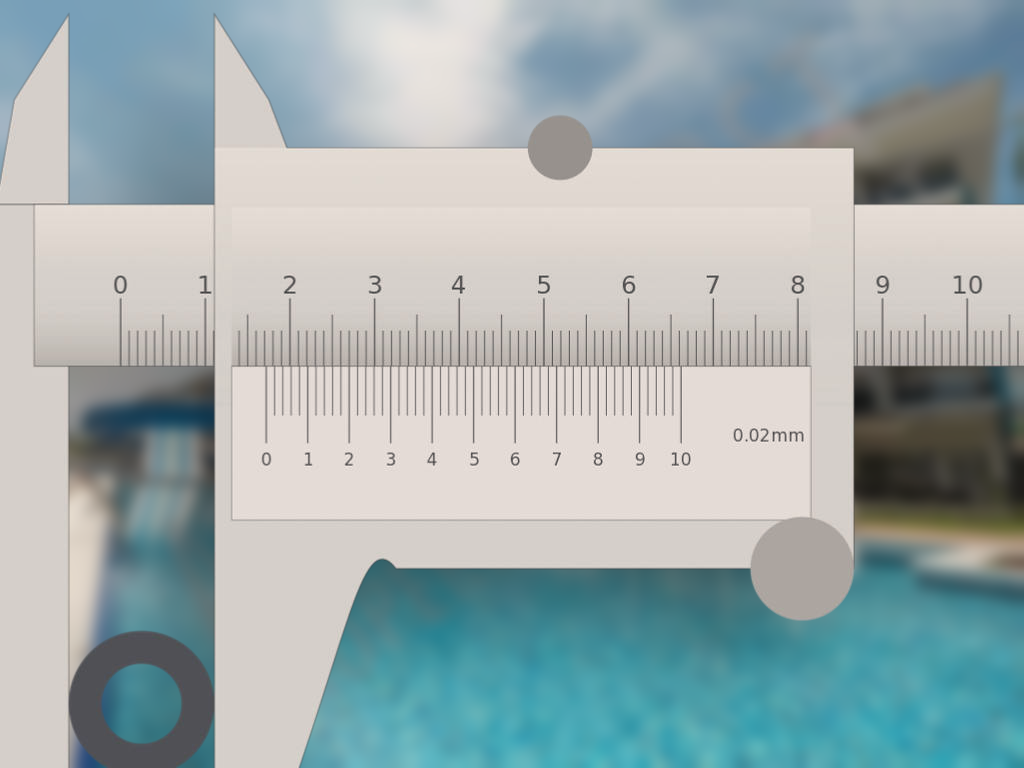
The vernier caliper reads 17.2 mm
